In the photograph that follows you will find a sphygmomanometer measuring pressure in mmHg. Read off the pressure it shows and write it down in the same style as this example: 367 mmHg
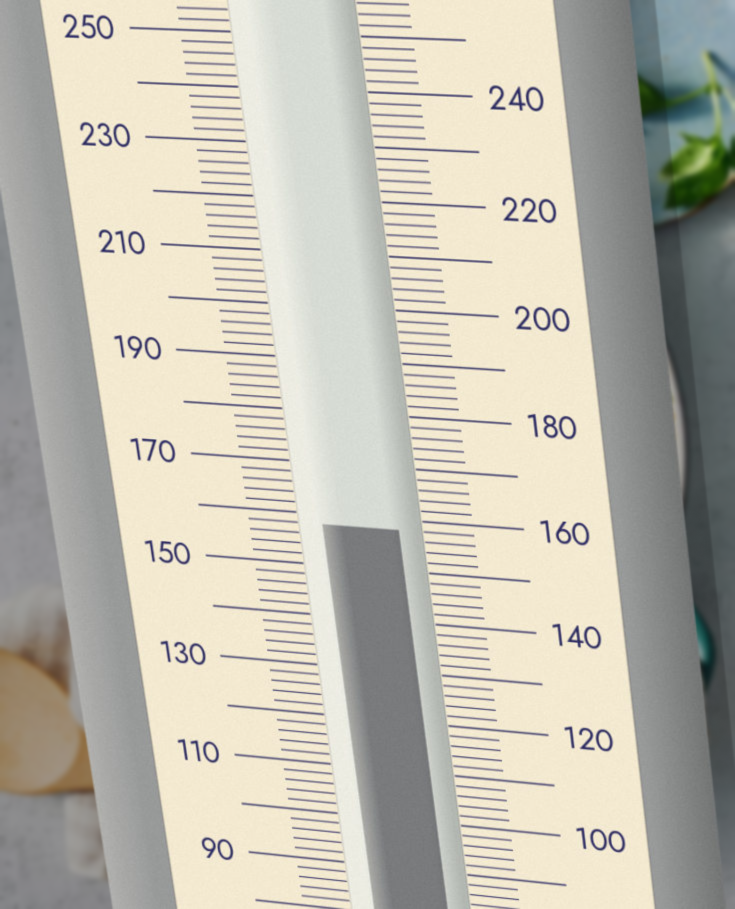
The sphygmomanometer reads 158 mmHg
